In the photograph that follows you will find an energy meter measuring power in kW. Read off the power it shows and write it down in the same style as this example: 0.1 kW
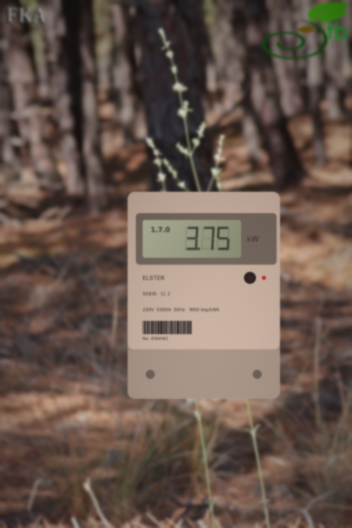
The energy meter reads 3.75 kW
